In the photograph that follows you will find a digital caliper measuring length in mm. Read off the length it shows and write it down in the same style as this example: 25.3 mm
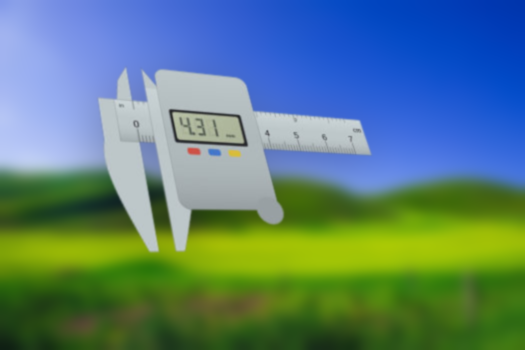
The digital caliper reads 4.31 mm
